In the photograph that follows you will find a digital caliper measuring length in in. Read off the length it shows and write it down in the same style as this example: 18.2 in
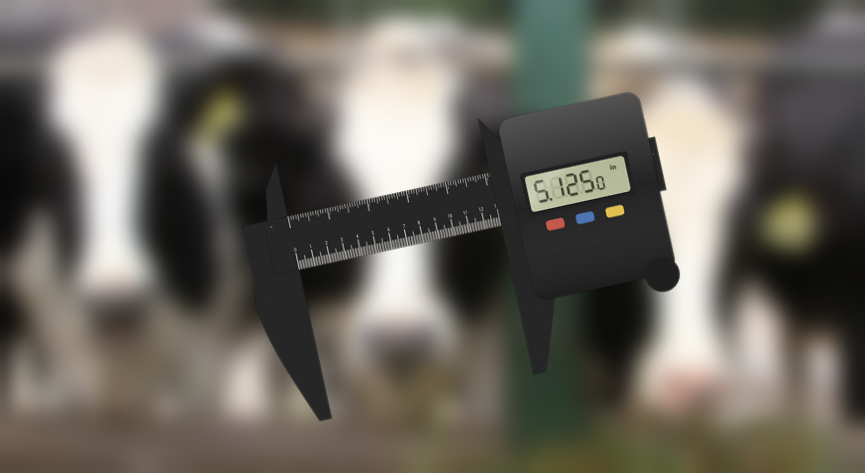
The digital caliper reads 5.1250 in
